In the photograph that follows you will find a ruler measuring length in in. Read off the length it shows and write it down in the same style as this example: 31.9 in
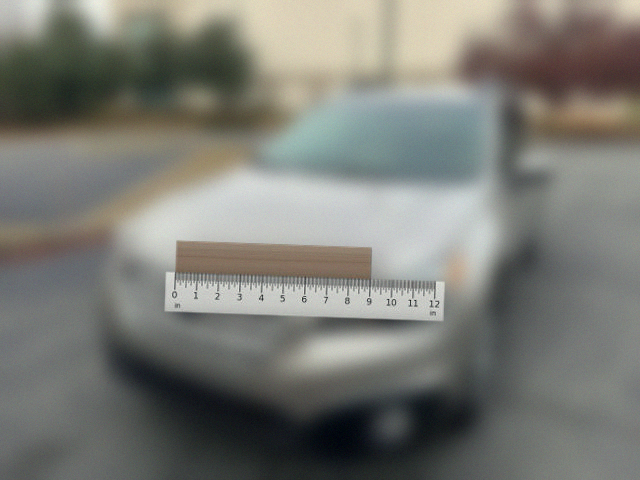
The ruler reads 9 in
